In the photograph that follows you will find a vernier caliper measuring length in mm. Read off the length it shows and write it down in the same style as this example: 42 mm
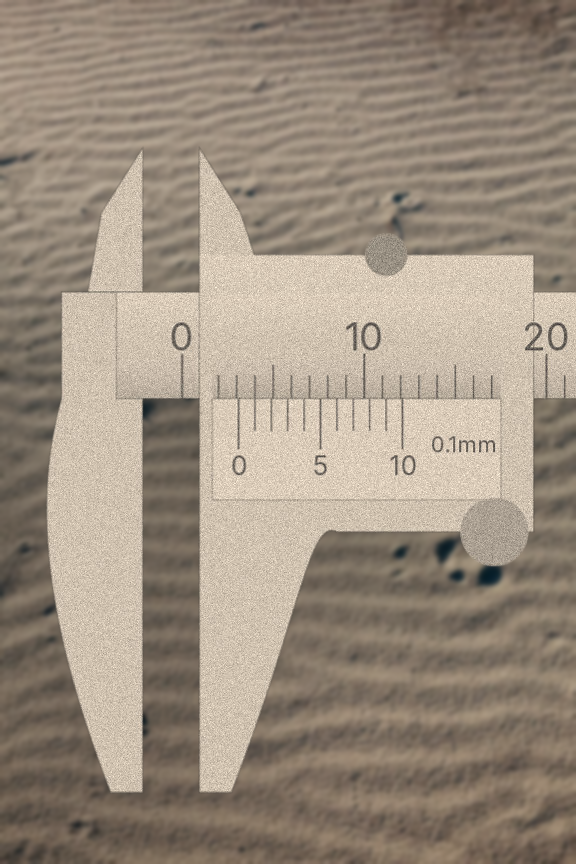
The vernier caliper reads 3.1 mm
